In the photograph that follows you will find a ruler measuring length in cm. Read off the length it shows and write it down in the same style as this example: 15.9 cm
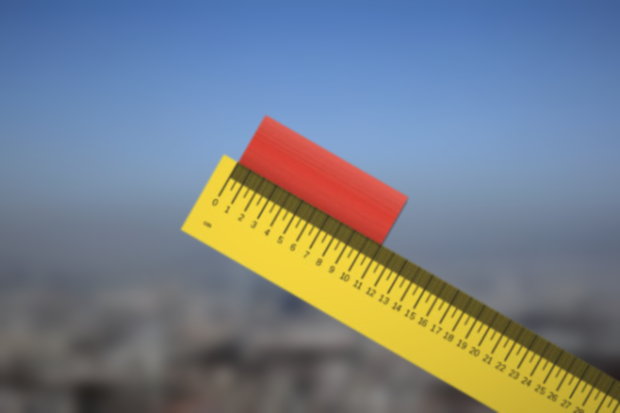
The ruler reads 11 cm
